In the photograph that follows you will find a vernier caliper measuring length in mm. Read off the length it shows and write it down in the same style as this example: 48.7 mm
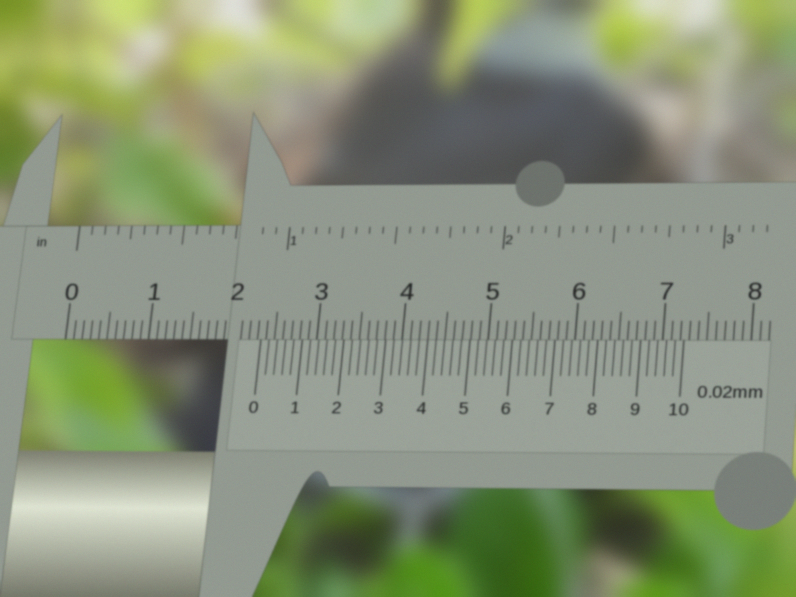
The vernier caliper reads 23.4 mm
